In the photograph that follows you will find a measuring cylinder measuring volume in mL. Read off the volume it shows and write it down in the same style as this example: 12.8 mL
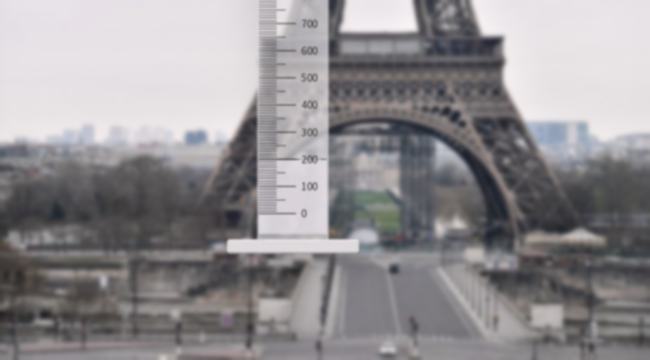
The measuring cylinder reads 200 mL
